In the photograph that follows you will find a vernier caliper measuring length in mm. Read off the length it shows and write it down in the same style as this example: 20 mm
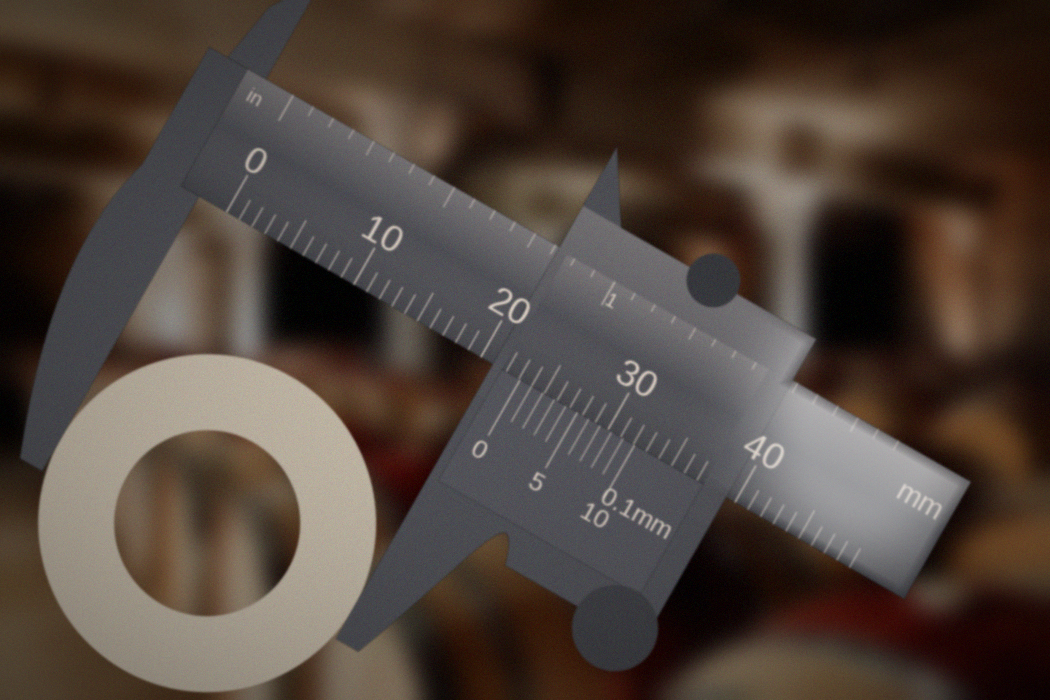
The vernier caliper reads 23.1 mm
